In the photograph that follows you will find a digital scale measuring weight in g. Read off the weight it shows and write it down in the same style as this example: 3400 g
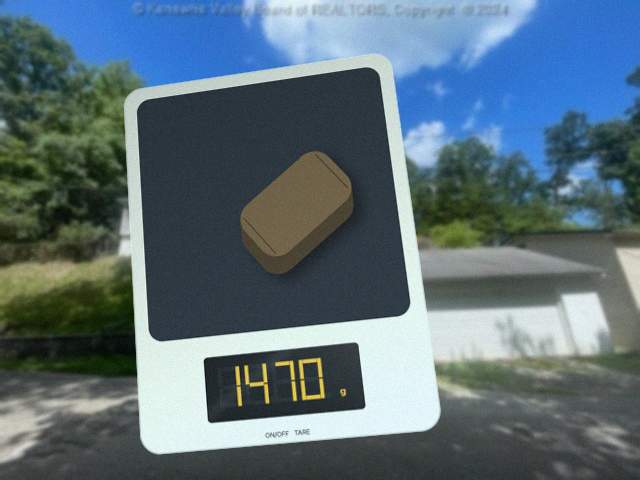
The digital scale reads 1470 g
